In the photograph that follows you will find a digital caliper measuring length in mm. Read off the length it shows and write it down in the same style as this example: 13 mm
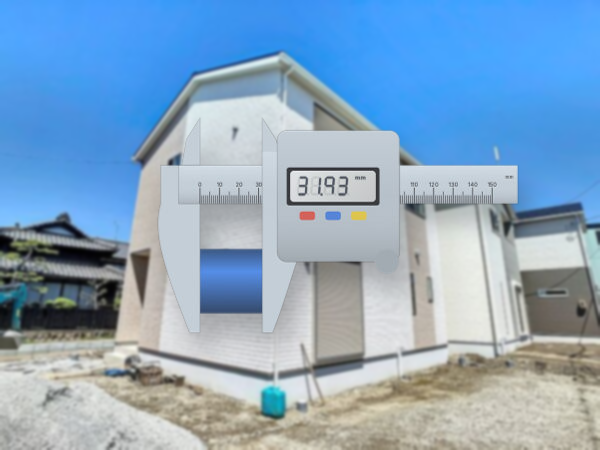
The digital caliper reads 31.93 mm
